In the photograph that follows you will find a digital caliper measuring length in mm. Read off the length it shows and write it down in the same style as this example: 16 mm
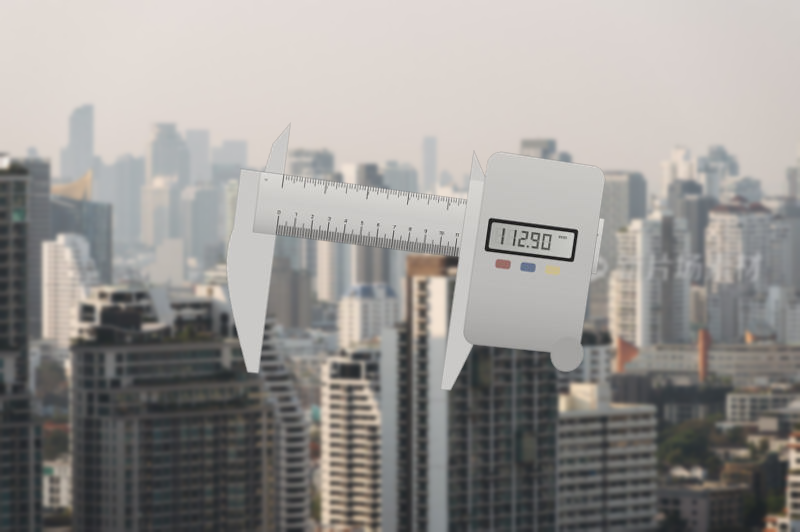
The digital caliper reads 112.90 mm
